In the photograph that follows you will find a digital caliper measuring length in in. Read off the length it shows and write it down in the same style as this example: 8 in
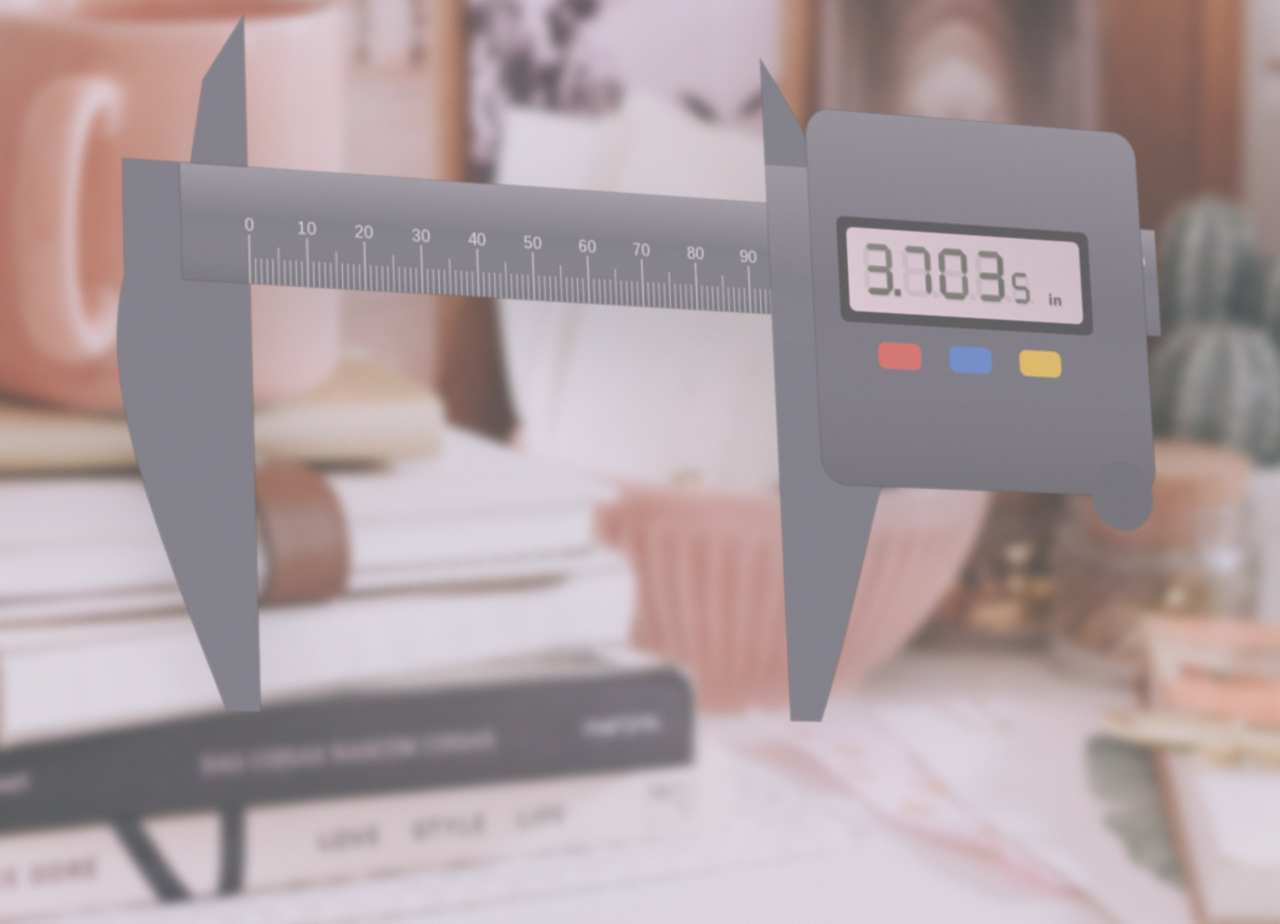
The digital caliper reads 3.7035 in
